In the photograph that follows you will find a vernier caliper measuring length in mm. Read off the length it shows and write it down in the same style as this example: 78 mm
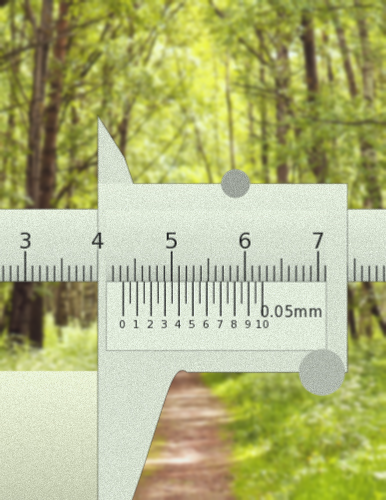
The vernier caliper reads 43.4 mm
